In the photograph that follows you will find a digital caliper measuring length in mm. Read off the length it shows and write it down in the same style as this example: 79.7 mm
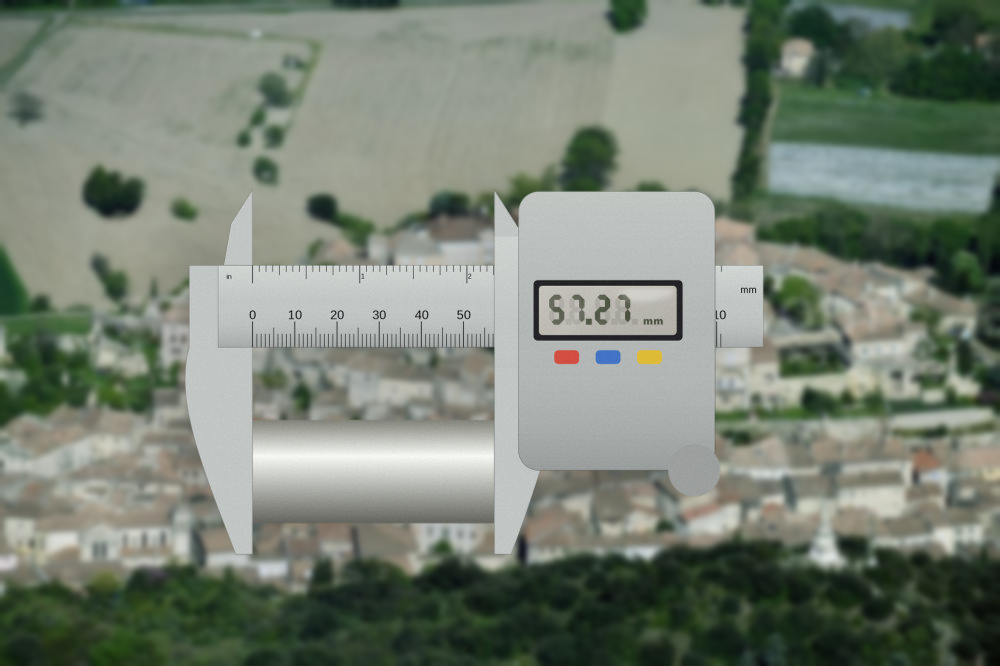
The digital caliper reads 57.27 mm
